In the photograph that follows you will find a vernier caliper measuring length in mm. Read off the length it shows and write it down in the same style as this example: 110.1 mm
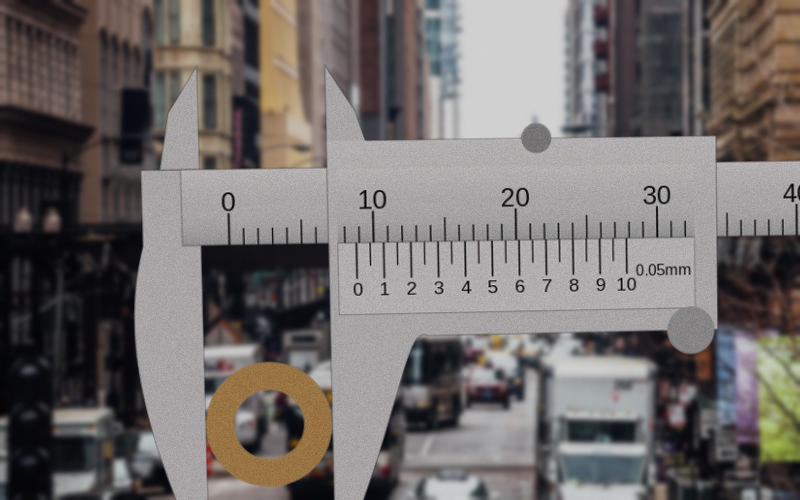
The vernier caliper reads 8.8 mm
